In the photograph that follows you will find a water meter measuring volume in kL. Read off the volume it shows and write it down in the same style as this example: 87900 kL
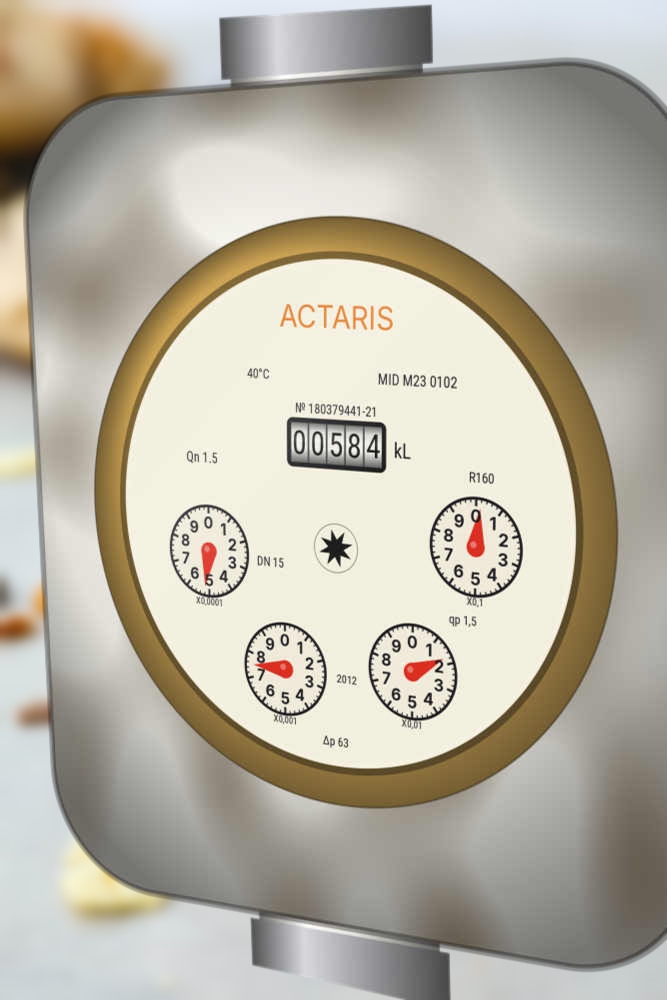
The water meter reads 584.0175 kL
